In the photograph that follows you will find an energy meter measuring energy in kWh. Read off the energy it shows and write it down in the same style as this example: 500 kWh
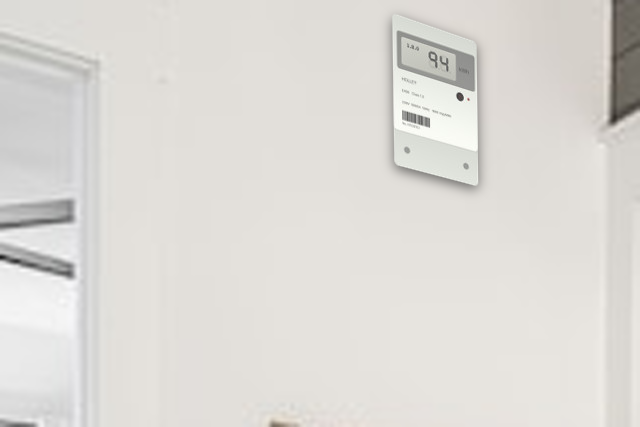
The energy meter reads 94 kWh
